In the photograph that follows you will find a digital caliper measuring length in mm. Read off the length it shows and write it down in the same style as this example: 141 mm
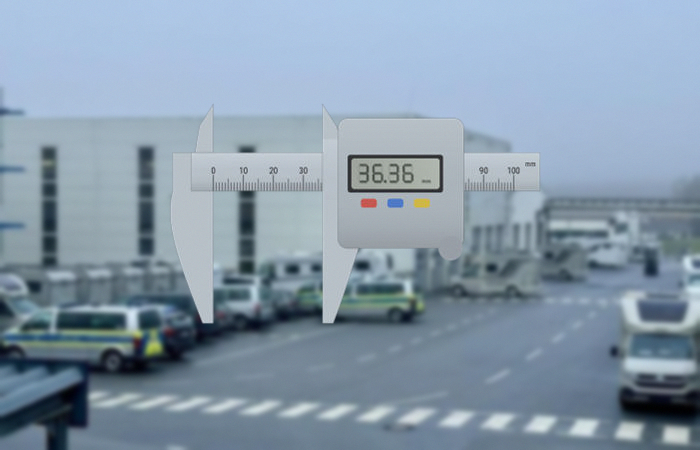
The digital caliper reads 36.36 mm
